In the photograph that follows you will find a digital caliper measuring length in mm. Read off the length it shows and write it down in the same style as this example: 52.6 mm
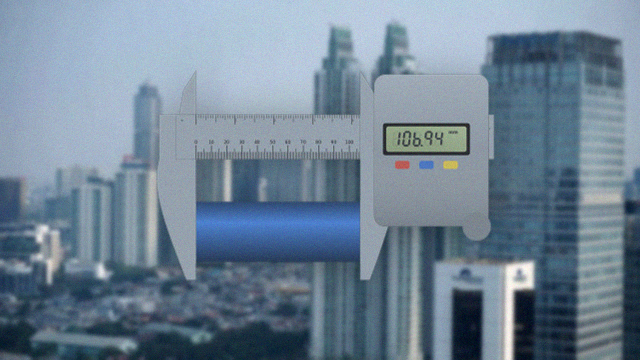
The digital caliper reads 106.94 mm
